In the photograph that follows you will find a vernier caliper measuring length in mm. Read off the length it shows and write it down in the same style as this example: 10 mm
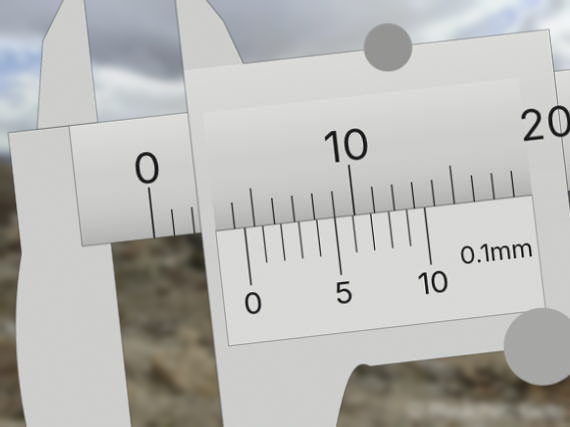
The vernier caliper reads 4.5 mm
